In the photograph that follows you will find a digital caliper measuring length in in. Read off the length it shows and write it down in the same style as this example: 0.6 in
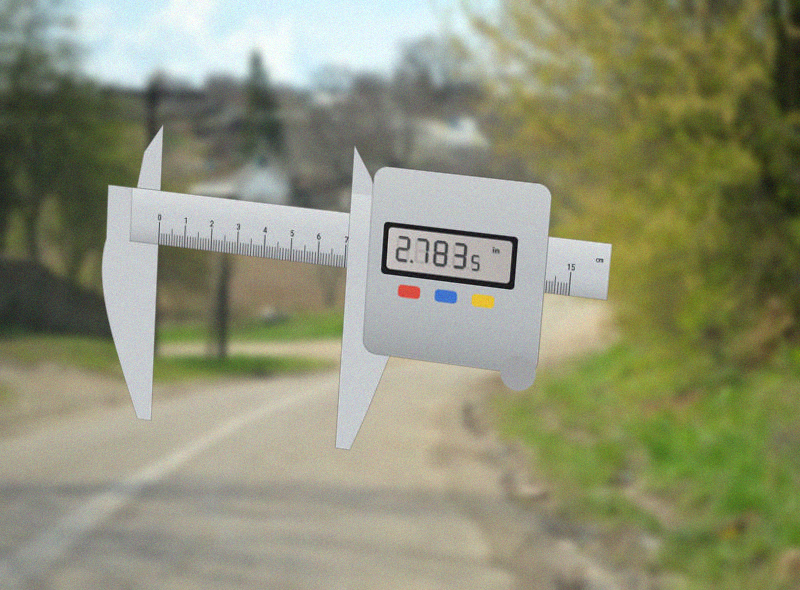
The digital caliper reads 2.7835 in
